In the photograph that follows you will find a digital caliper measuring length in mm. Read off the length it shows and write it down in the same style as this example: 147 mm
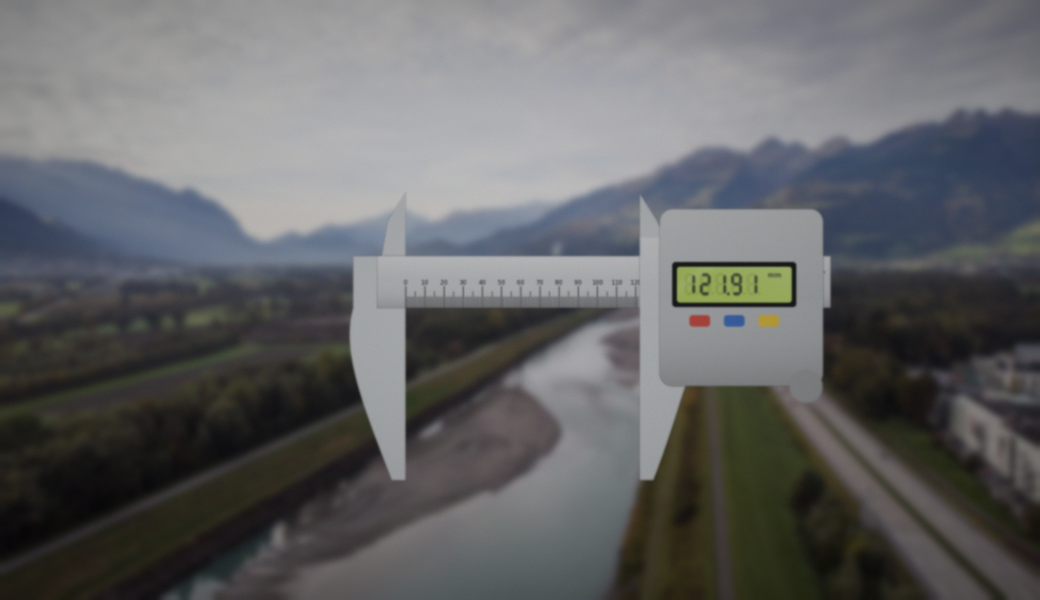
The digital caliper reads 121.91 mm
